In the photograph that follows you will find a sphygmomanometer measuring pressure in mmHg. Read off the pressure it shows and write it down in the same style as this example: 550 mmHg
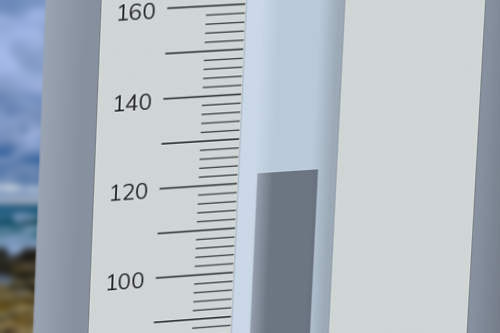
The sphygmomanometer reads 122 mmHg
